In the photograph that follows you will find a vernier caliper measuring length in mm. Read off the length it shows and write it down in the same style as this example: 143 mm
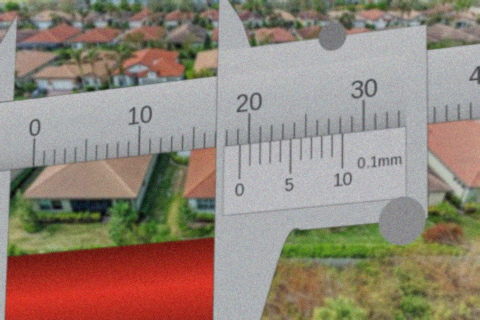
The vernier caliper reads 19.2 mm
